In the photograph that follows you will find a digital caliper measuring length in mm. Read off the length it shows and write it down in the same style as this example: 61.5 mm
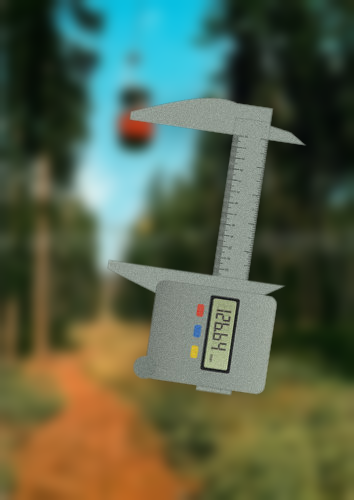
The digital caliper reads 126.64 mm
